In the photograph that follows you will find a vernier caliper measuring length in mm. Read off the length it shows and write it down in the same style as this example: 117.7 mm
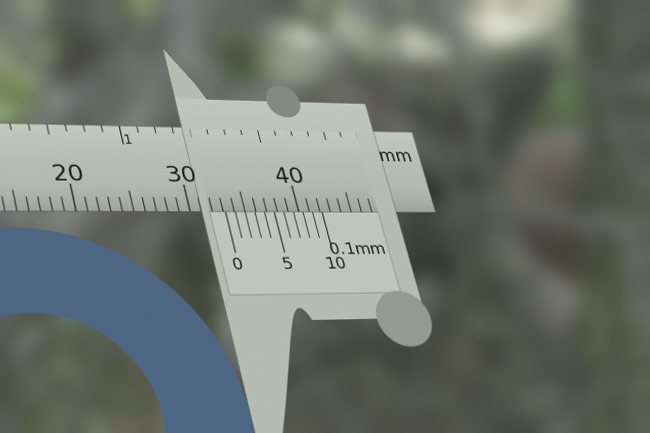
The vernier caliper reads 33.2 mm
